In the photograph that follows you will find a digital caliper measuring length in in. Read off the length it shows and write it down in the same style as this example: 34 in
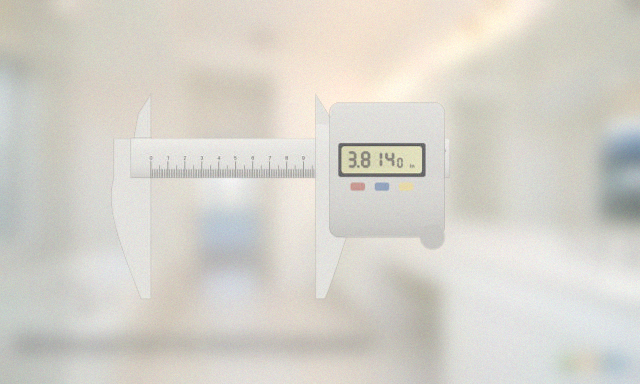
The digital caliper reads 3.8140 in
